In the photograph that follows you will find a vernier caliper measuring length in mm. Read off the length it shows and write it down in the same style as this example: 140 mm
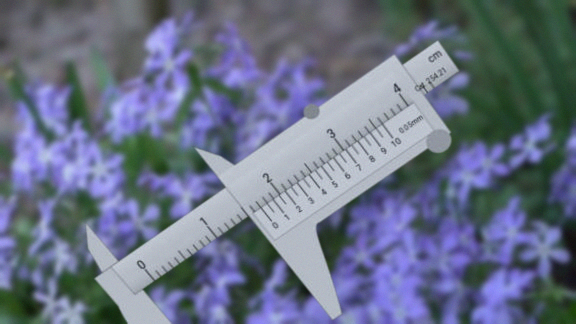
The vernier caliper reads 17.0 mm
